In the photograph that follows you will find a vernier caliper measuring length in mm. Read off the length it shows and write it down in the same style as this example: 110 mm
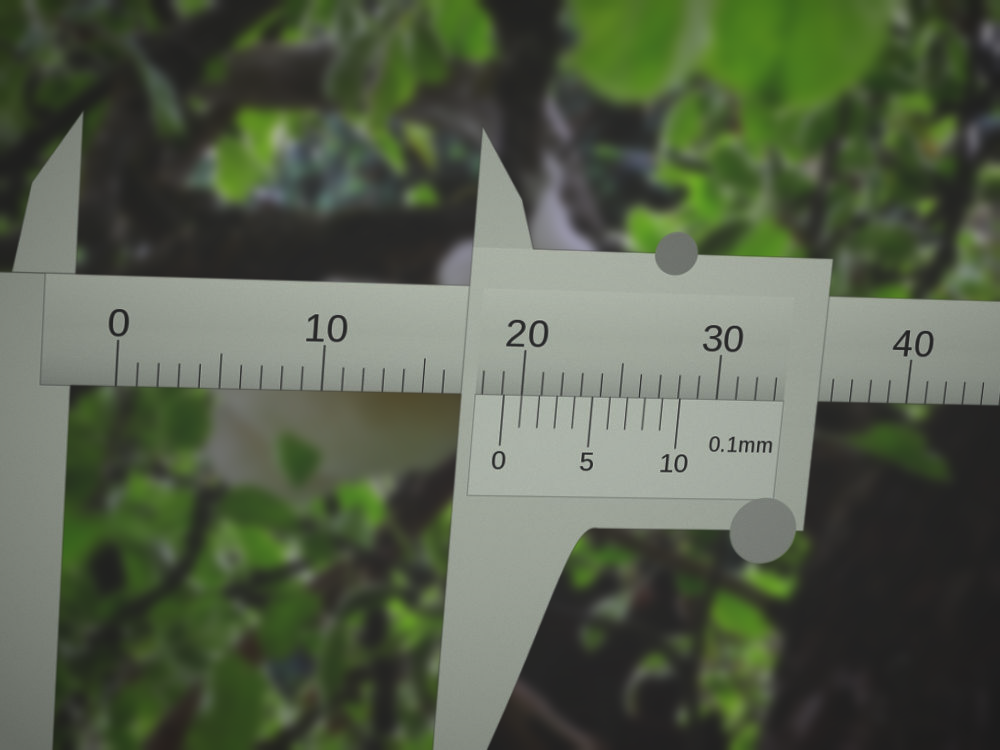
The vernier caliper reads 19.1 mm
